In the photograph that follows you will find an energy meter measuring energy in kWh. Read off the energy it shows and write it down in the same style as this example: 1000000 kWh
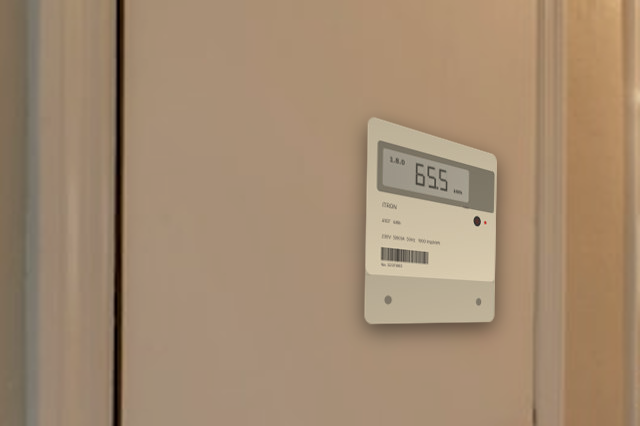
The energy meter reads 65.5 kWh
